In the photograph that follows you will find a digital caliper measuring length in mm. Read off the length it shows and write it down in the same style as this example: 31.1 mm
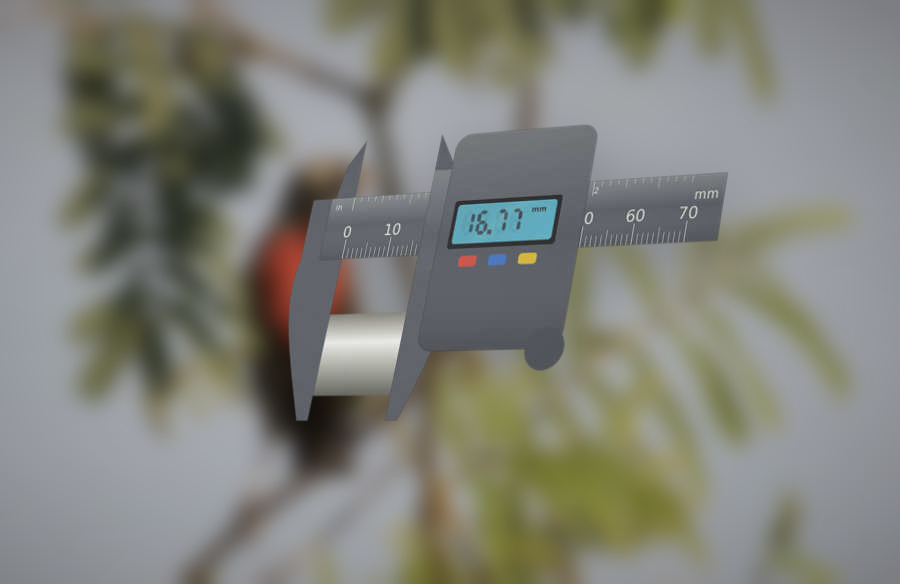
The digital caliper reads 16.77 mm
